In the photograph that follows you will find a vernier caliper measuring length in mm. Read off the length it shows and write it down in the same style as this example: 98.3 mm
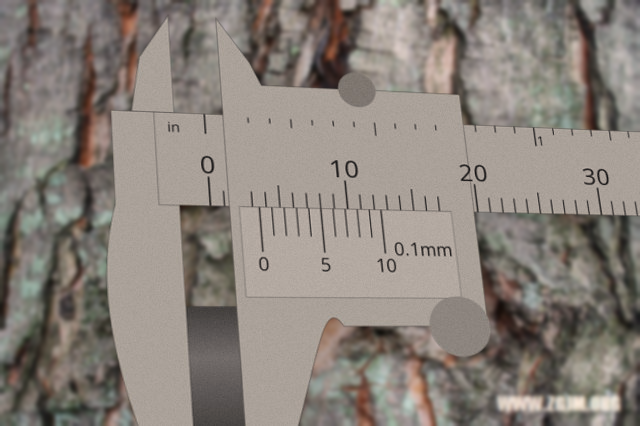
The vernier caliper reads 3.5 mm
